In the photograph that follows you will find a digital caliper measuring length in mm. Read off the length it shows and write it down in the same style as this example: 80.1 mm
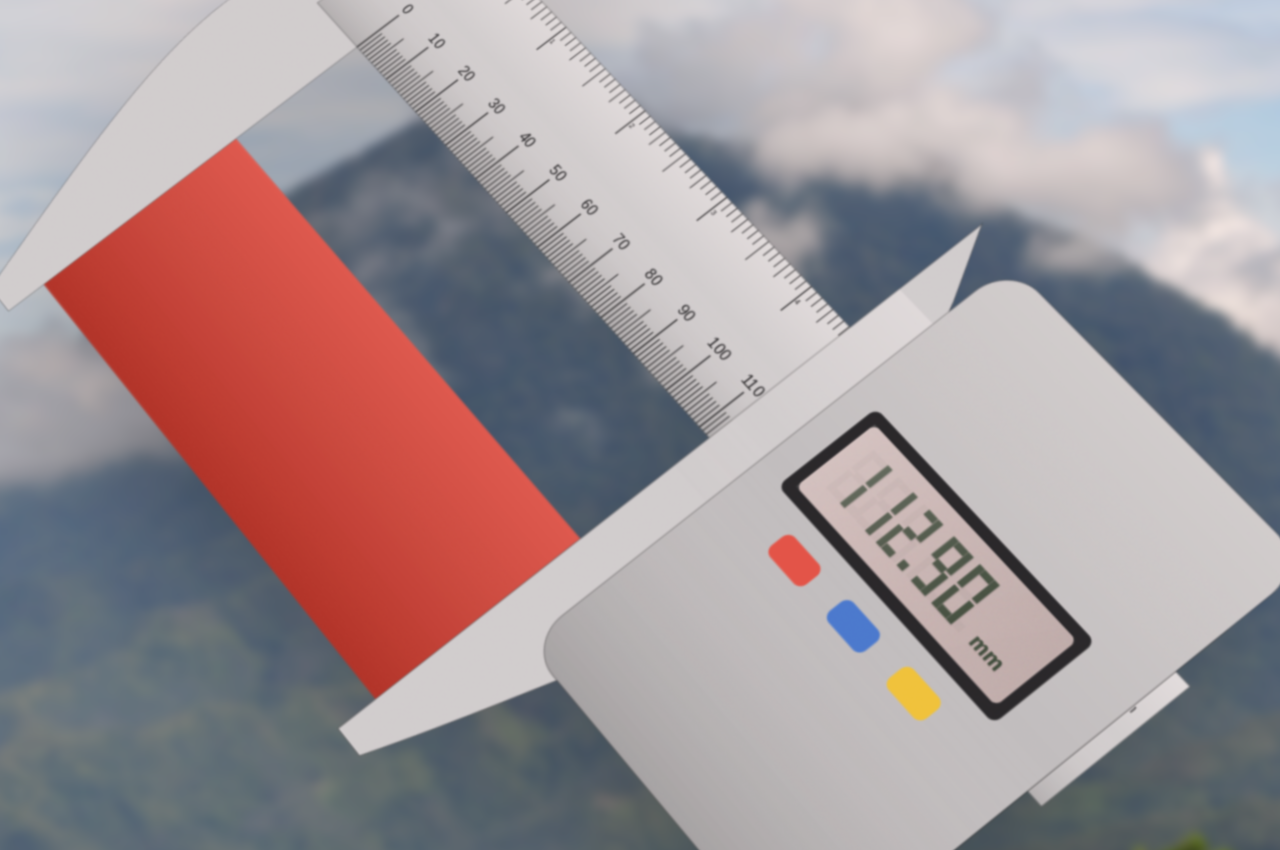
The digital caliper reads 112.90 mm
